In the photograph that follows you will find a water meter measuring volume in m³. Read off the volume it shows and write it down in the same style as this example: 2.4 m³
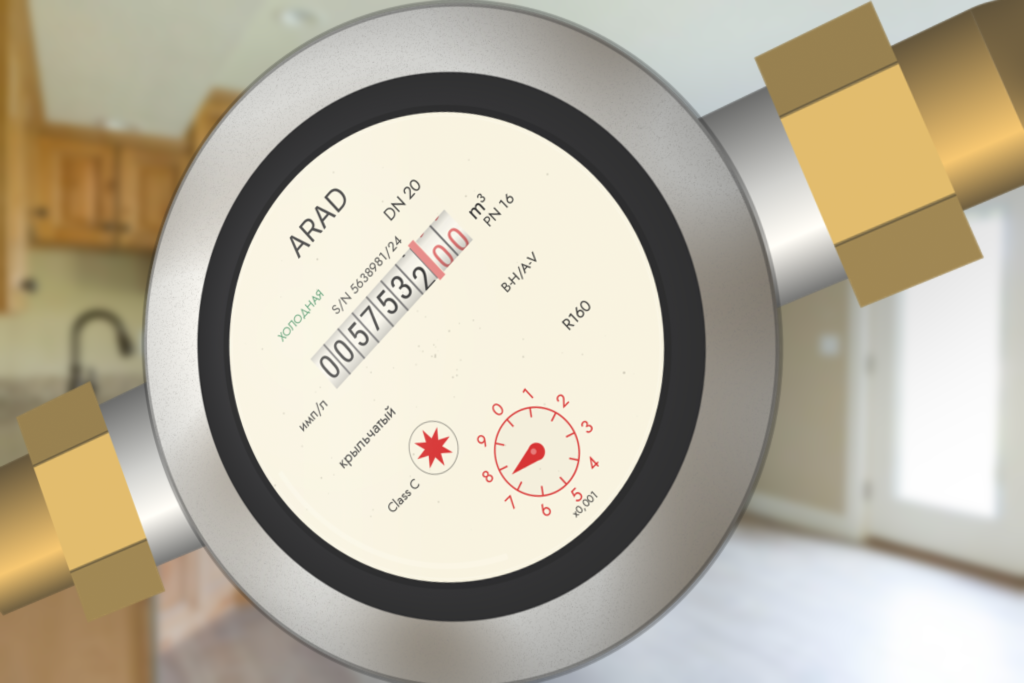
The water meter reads 57531.997 m³
